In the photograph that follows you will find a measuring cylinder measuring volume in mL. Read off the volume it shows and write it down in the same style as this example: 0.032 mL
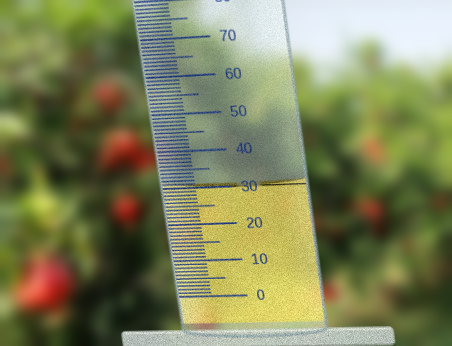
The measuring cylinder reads 30 mL
